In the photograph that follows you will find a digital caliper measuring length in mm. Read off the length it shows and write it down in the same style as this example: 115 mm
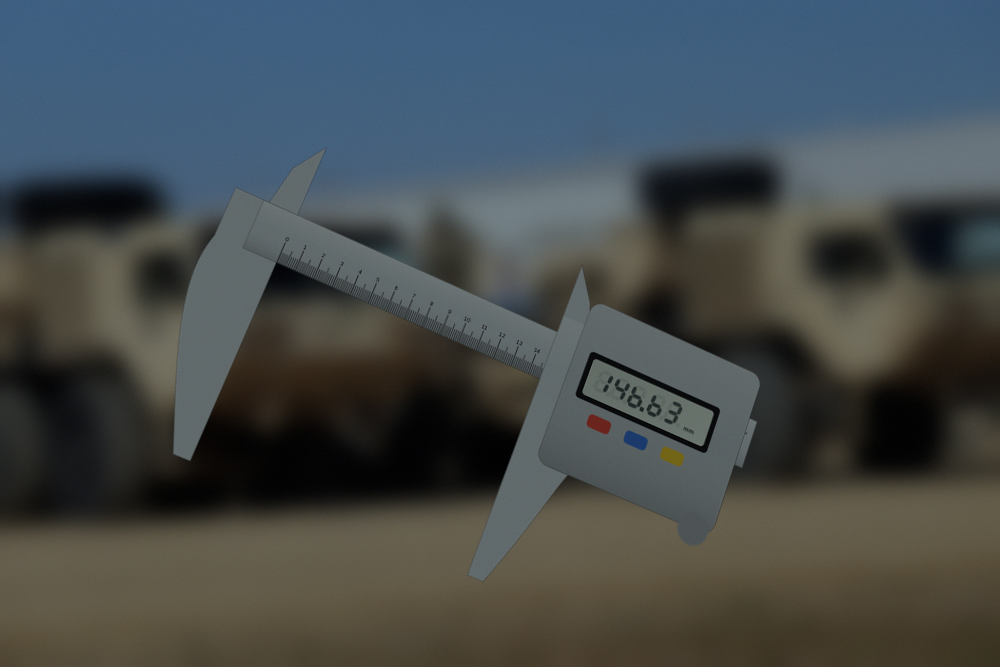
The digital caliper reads 146.63 mm
